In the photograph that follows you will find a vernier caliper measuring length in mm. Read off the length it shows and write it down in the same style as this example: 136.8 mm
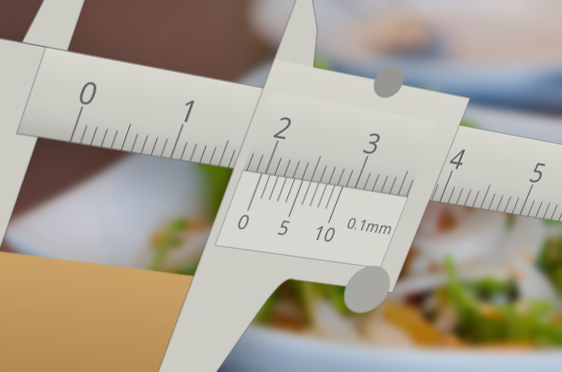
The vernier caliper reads 19.6 mm
